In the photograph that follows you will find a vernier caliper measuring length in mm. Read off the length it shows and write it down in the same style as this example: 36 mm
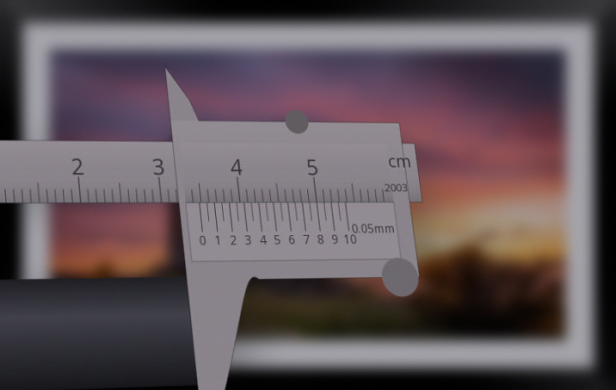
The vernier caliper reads 34.8 mm
